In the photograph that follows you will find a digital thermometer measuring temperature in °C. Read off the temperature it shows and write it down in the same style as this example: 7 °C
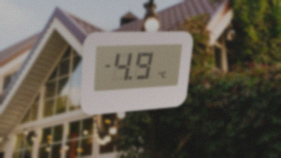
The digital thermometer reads -4.9 °C
